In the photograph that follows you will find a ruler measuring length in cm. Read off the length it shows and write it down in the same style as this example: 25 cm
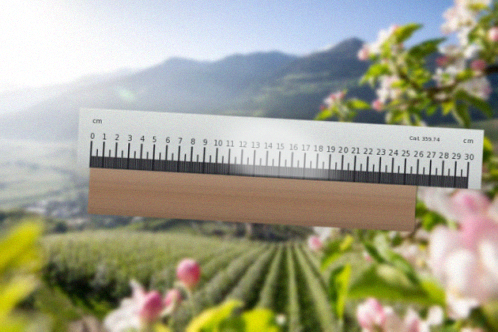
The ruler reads 26 cm
